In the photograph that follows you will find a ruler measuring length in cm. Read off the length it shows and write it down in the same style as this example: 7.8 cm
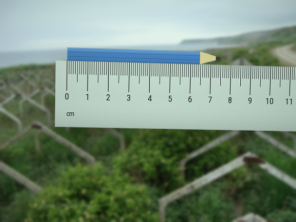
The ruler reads 7.5 cm
